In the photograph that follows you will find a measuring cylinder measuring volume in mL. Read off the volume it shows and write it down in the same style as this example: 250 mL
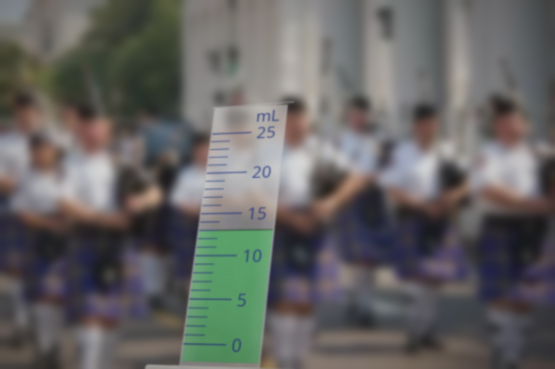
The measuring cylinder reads 13 mL
